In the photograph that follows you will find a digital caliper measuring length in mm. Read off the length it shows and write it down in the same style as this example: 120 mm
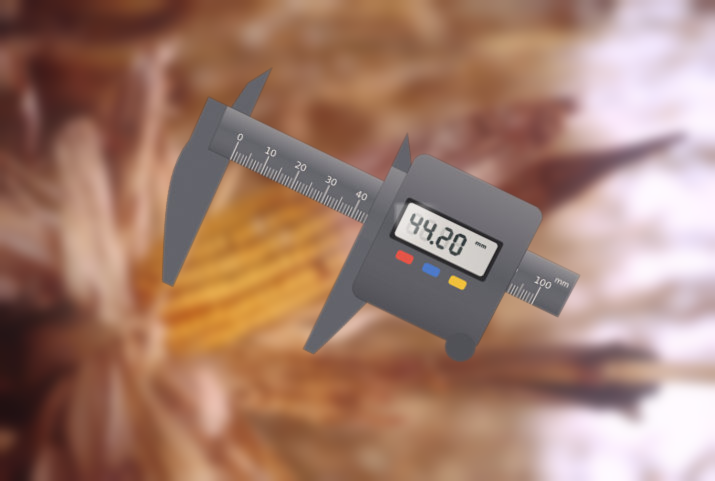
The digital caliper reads 44.20 mm
